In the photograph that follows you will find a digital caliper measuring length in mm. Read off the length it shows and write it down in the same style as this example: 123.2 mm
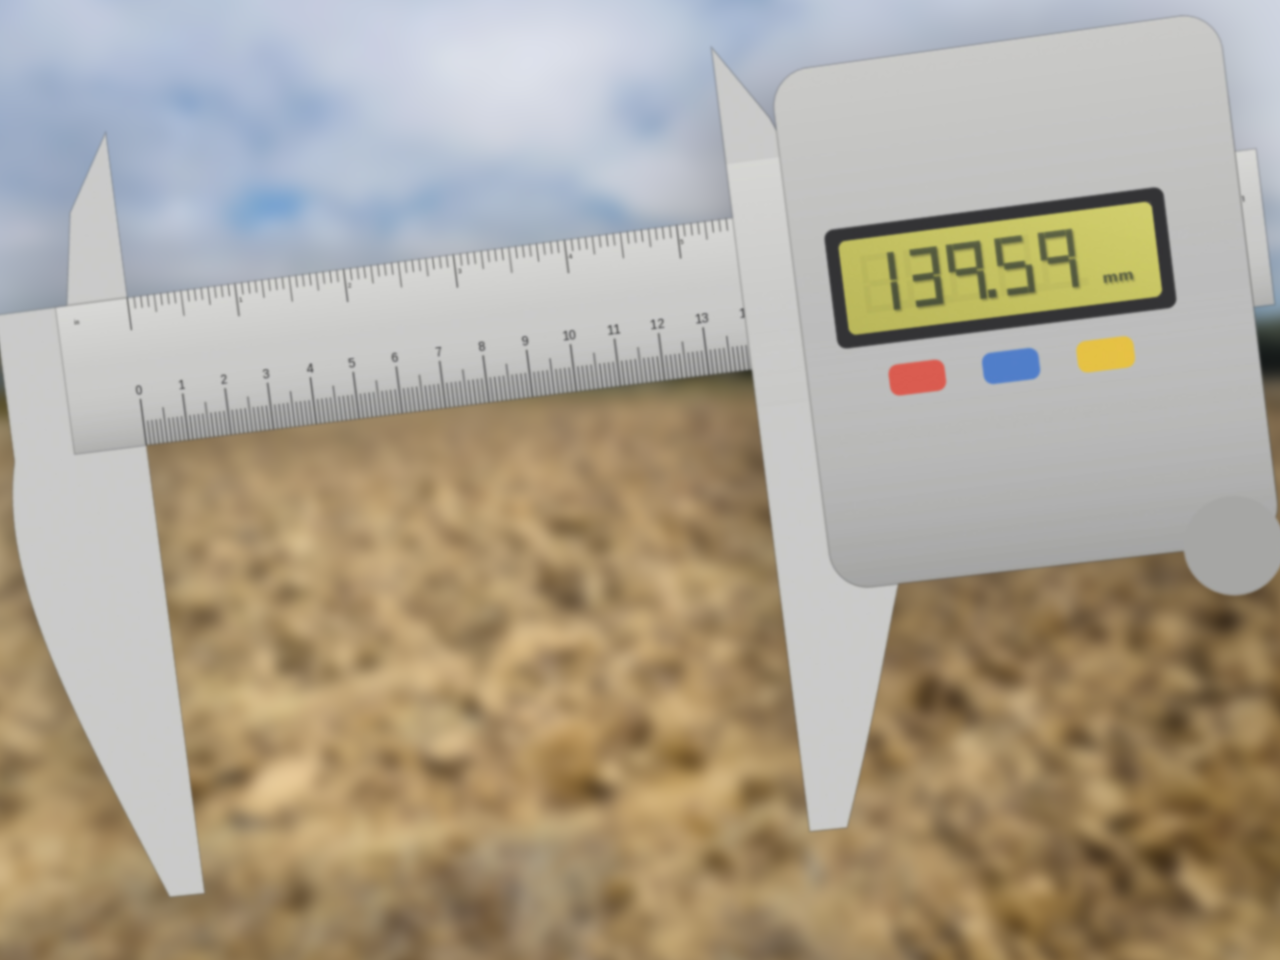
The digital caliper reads 139.59 mm
